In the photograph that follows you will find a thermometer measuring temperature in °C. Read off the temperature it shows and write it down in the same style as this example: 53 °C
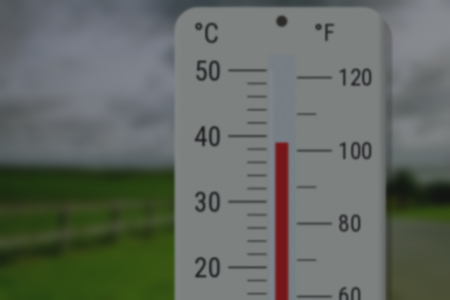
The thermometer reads 39 °C
